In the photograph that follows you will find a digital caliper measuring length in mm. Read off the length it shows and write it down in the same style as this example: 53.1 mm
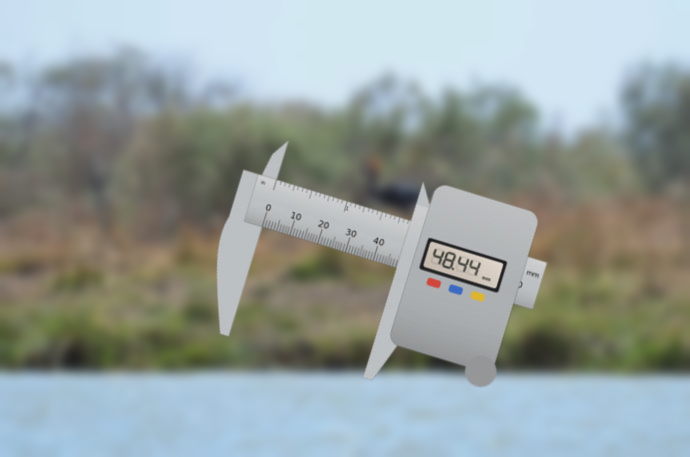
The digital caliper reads 48.44 mm
